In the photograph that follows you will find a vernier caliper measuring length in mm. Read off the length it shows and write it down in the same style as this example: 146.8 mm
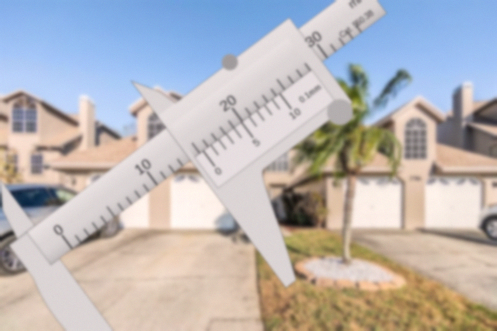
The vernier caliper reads 15.4 mm
